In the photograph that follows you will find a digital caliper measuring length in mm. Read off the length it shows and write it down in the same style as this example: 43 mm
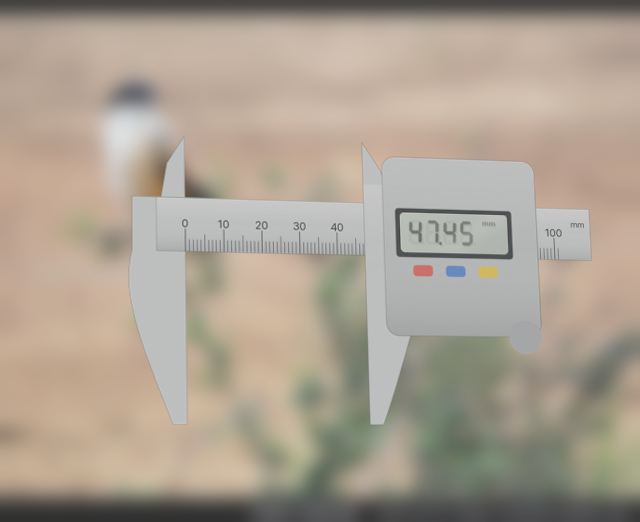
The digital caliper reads 47.45 mm
